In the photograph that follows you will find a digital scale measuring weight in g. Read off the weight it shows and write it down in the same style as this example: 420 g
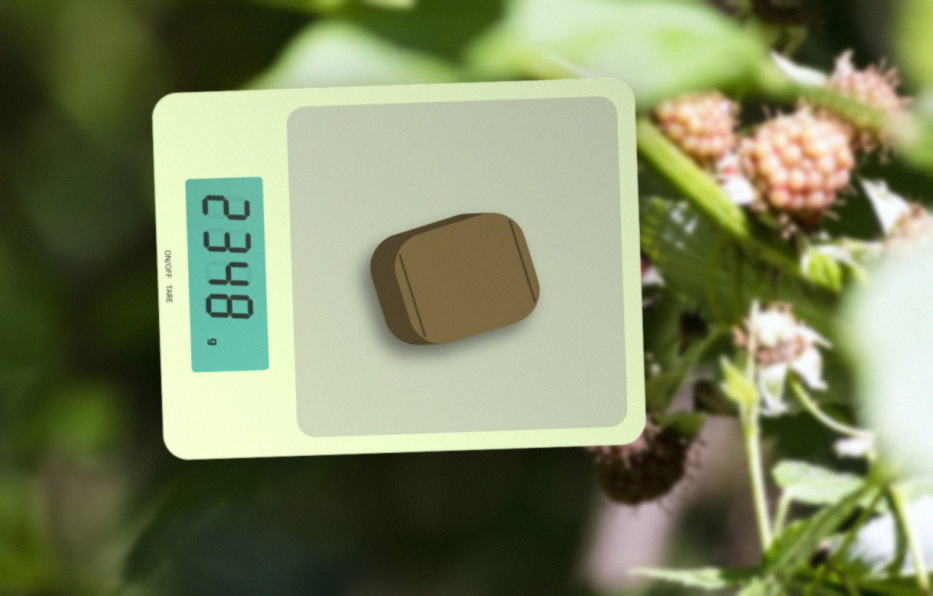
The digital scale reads 2348 g
